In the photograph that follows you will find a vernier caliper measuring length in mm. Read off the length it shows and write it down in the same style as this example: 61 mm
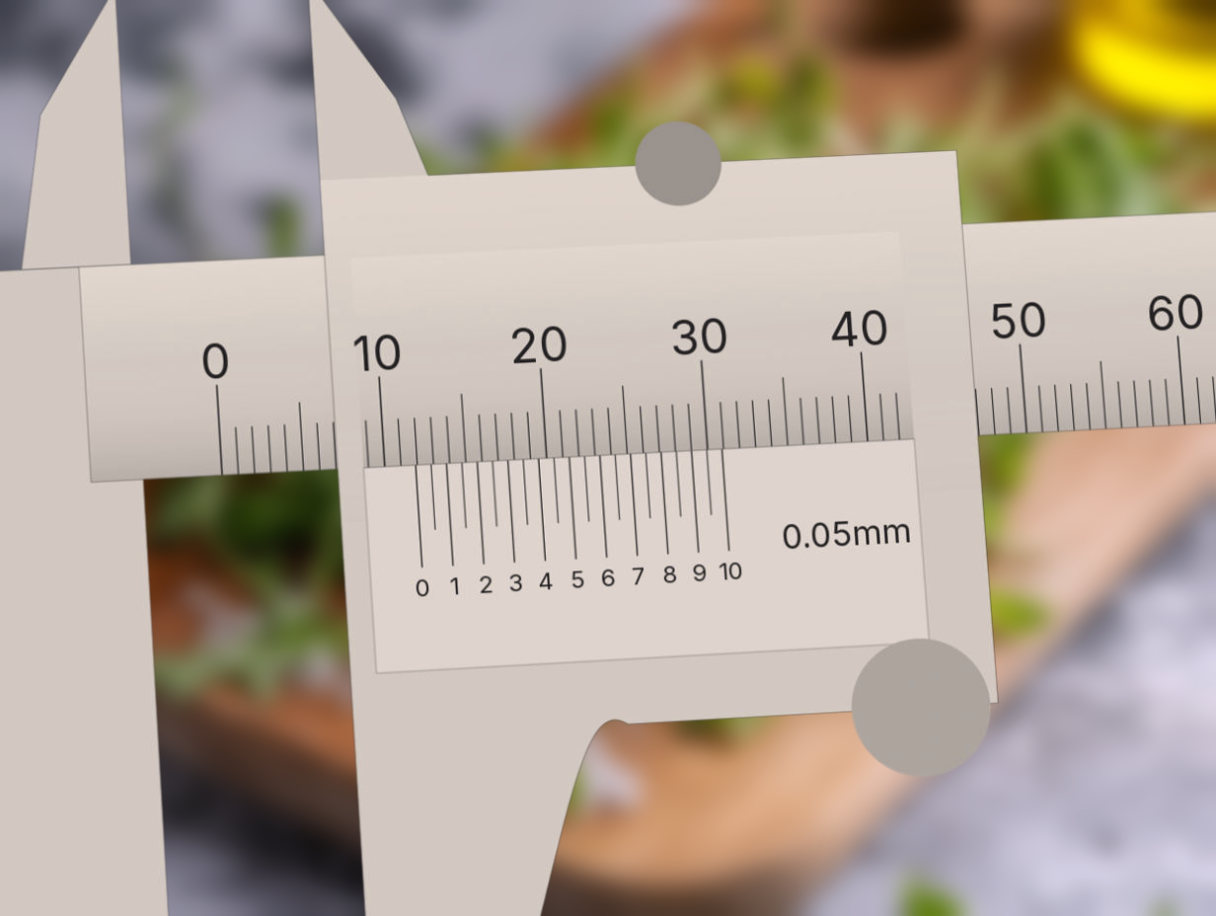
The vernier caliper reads 11.9 mm
